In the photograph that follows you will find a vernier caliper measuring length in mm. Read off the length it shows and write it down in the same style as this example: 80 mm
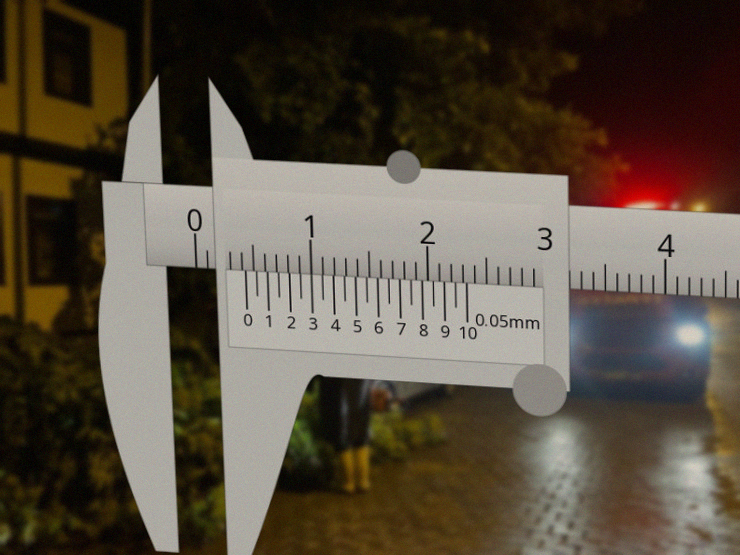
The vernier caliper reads 4.3 mm
